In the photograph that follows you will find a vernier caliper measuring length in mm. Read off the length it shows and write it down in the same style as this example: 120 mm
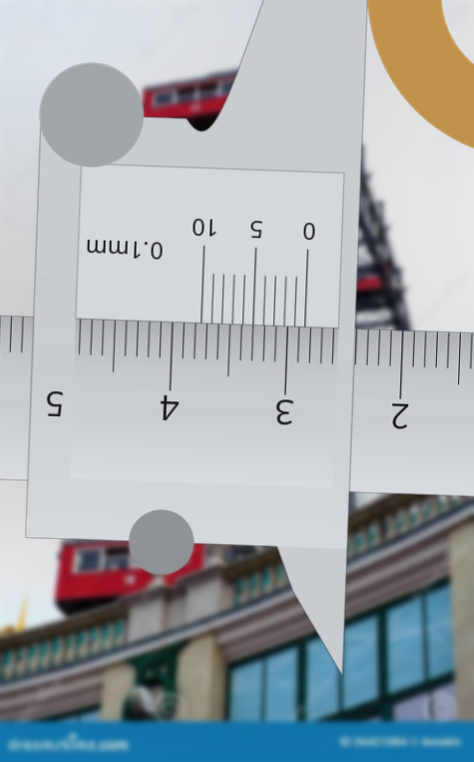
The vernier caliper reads 28.5 mm
